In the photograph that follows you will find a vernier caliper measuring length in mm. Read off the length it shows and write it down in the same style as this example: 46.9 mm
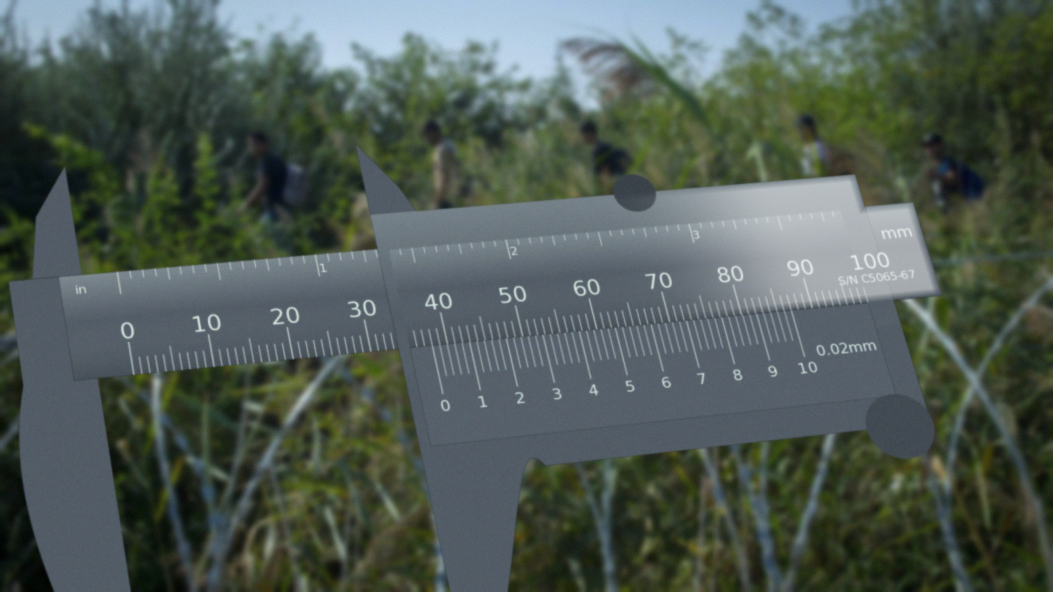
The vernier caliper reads 38.0 mm
